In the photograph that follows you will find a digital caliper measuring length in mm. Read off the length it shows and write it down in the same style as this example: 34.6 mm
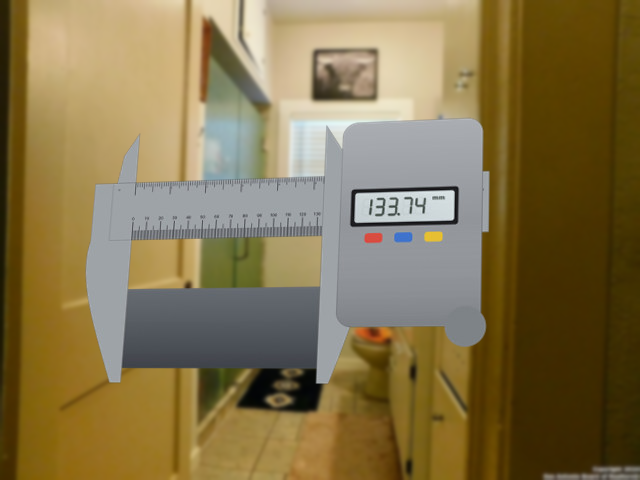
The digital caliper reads 133.74 mm
